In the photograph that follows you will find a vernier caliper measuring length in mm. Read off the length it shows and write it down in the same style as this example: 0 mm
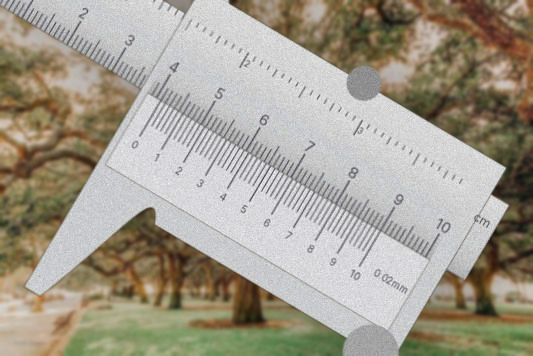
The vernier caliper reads 41.0 mm
